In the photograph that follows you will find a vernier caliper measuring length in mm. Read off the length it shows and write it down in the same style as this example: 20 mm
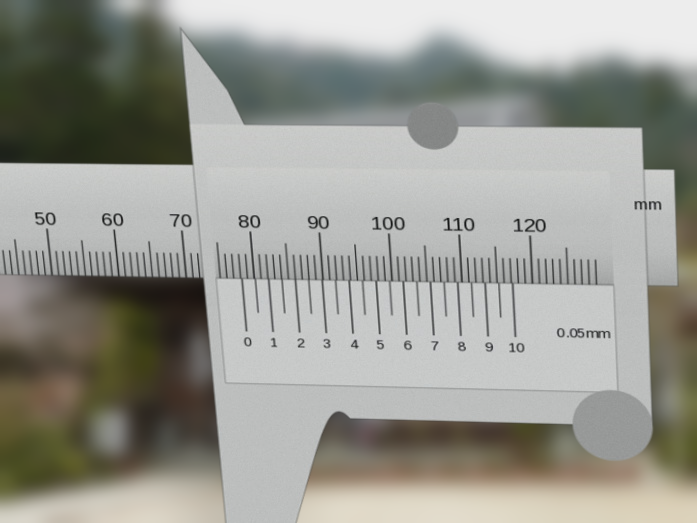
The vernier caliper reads 78.2 mm
